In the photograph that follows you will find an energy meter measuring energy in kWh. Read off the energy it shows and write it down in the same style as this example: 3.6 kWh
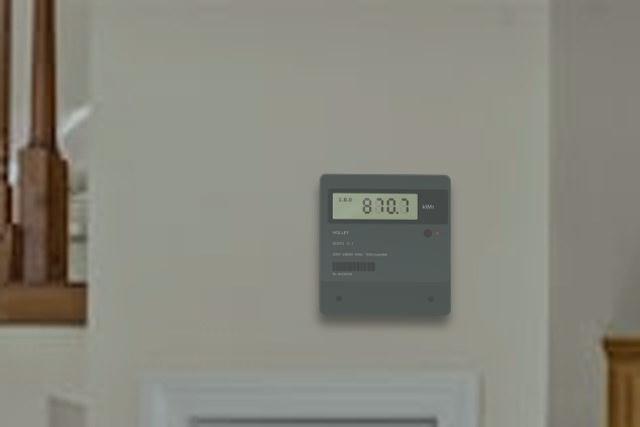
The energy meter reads 870.7 kWh
